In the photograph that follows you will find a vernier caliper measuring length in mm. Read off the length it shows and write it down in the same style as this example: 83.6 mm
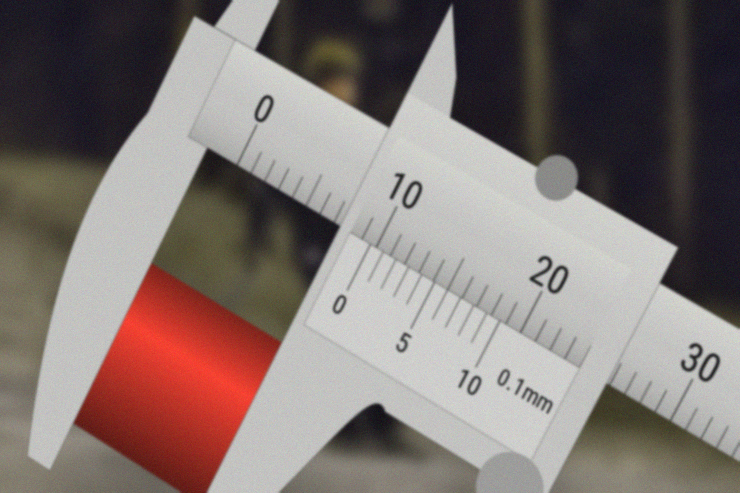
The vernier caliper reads 9.6 mm
